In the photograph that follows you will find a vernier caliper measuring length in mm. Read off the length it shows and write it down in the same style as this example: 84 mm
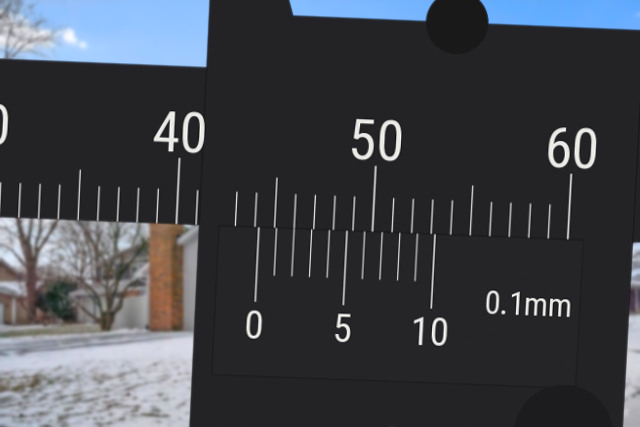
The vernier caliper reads 44.2 mm
